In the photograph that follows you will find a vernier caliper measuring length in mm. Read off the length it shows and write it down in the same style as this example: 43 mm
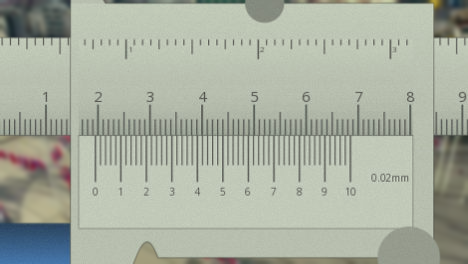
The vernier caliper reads 19.5 mm
